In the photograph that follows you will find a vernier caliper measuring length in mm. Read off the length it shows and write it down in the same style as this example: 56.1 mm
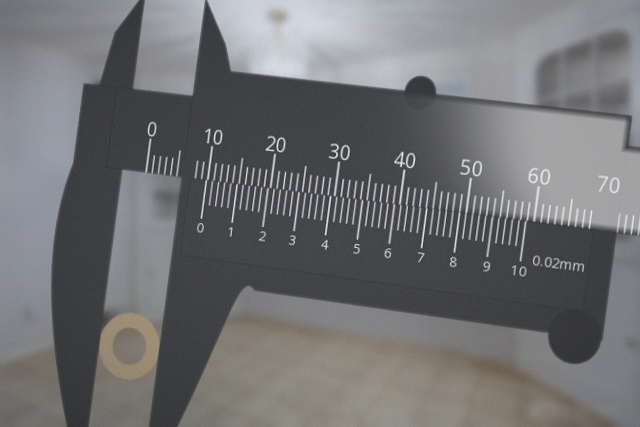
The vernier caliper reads 9.8 mm
